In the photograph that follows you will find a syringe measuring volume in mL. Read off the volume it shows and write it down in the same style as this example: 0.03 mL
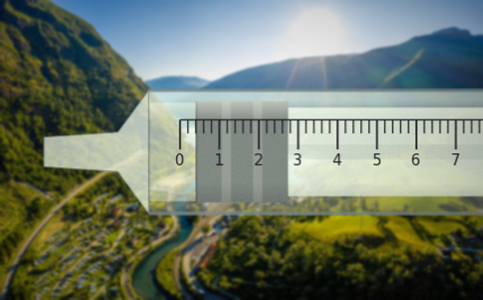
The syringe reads 0.4 mL
